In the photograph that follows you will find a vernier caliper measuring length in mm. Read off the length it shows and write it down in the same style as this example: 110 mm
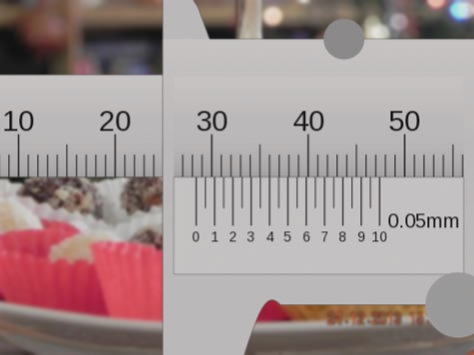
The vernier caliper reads 28.4 mm
